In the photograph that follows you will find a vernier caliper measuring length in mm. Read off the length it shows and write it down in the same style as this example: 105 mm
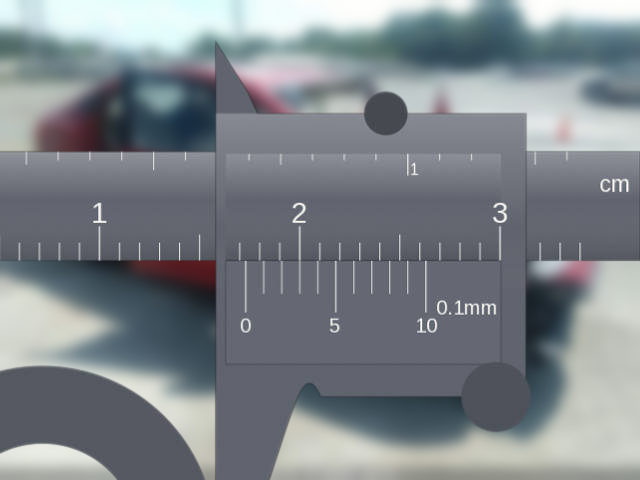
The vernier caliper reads 17.3 mm
